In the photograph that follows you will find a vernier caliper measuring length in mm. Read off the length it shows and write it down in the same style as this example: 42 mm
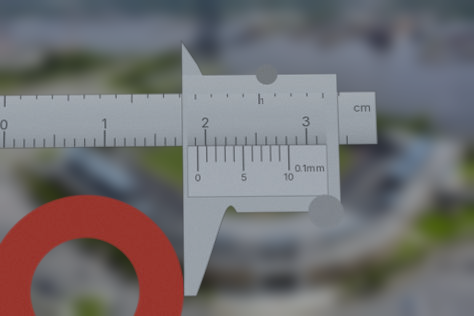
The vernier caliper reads 19.2 mm
